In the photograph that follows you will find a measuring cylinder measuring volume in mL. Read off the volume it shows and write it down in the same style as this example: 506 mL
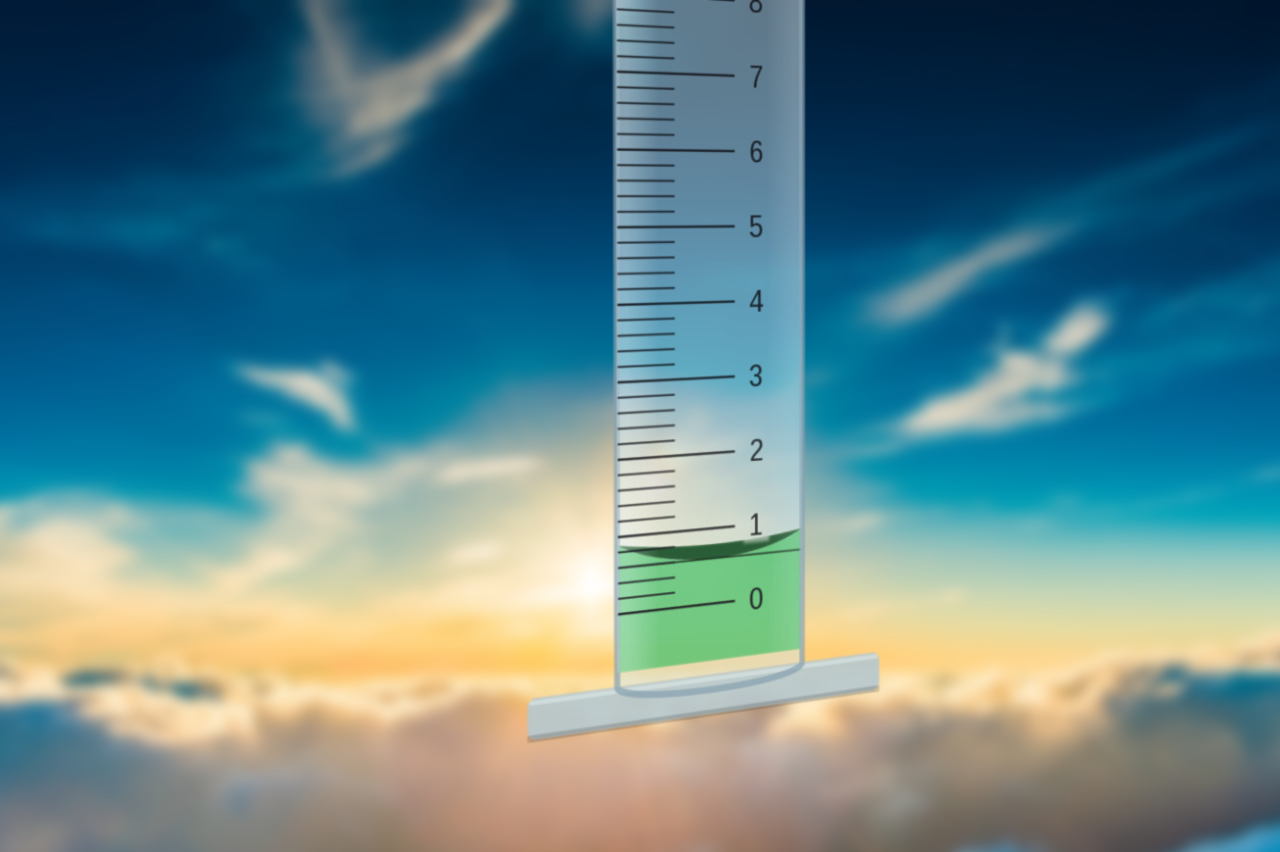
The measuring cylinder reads 0.6 mL
